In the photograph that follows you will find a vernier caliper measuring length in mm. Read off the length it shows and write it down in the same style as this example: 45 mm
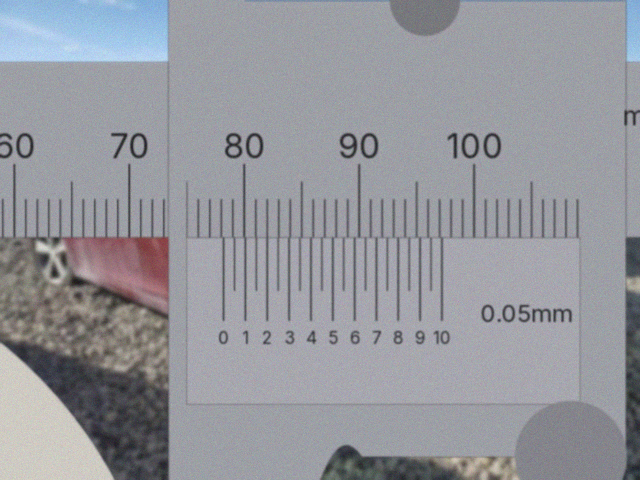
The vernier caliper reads 78.2 mm
